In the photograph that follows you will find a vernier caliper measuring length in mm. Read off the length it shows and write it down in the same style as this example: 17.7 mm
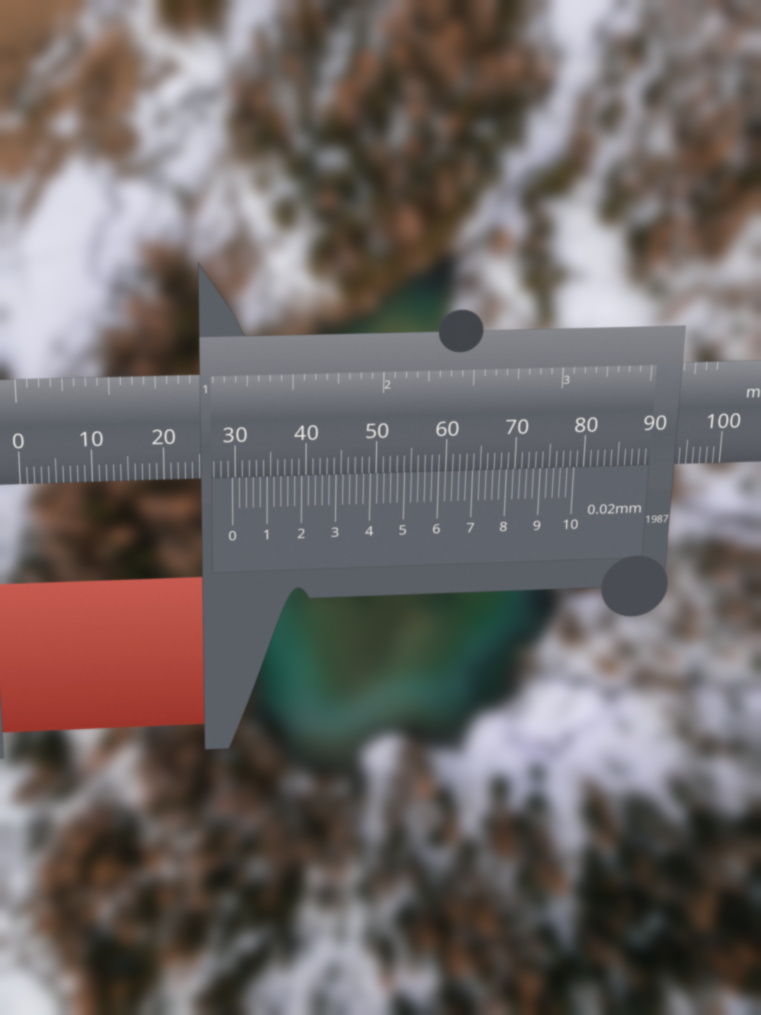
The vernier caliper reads 29.6 mm
